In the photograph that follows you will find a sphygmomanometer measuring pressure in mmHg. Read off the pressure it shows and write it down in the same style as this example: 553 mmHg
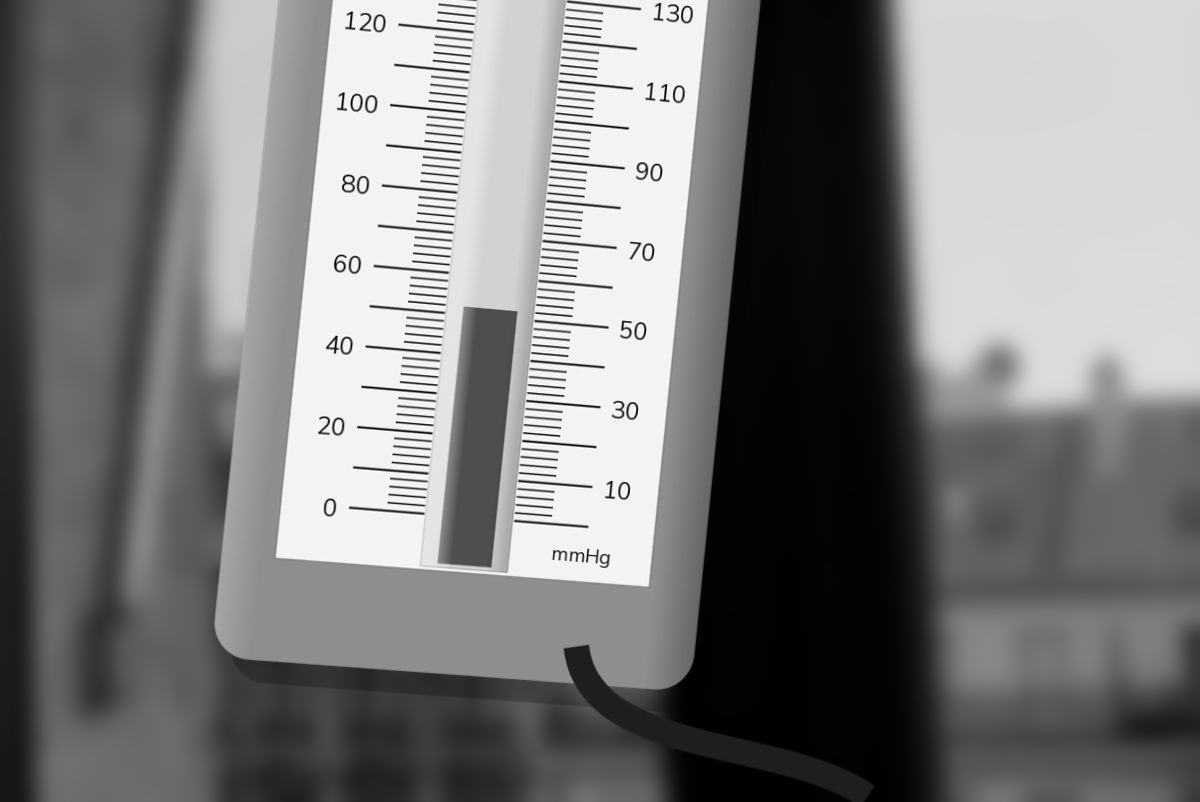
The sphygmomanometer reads 52 mmHg
